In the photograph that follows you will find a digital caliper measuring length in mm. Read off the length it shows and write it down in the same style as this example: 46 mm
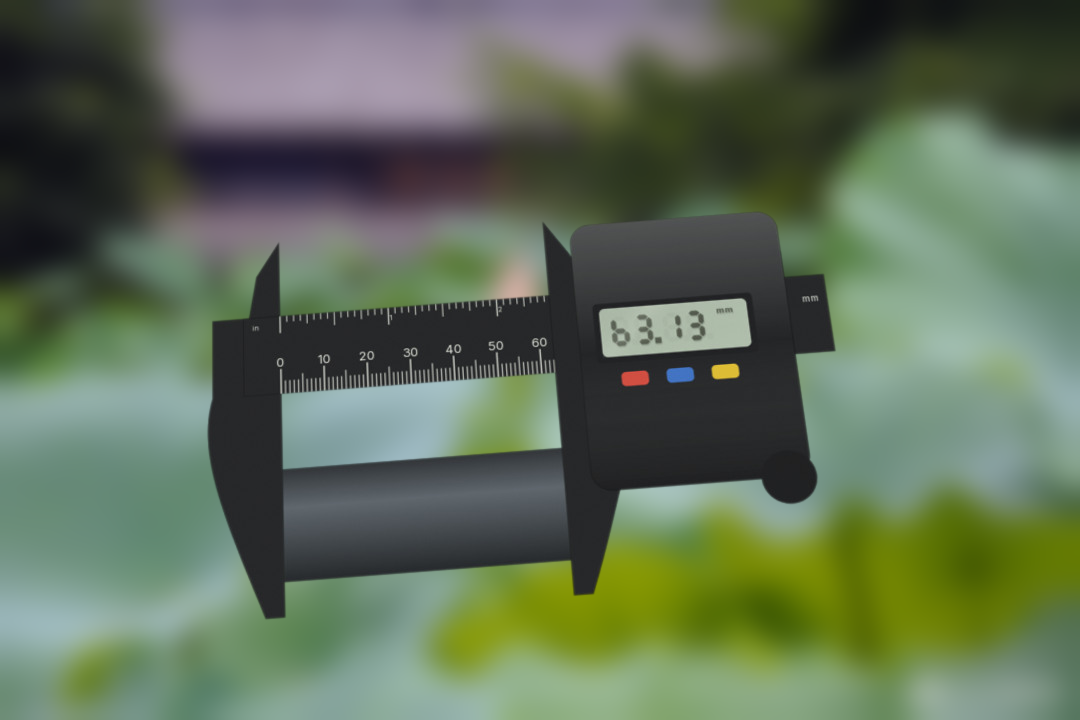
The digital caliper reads 63.13 mm
